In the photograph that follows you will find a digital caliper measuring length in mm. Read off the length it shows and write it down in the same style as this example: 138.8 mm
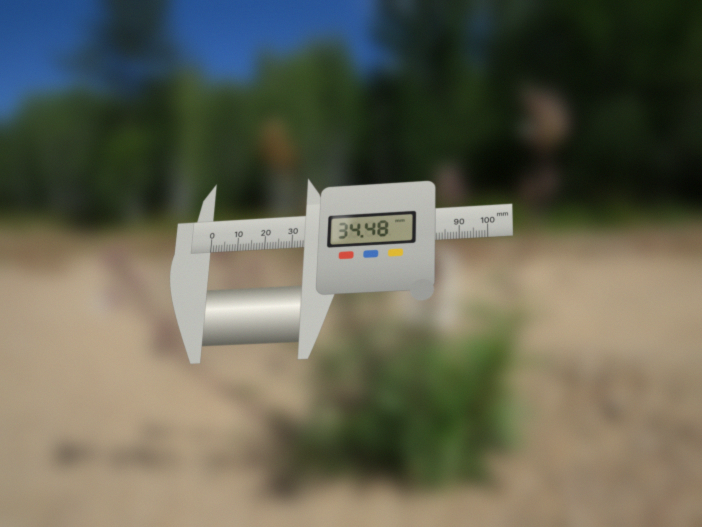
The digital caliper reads 34.48 mm
